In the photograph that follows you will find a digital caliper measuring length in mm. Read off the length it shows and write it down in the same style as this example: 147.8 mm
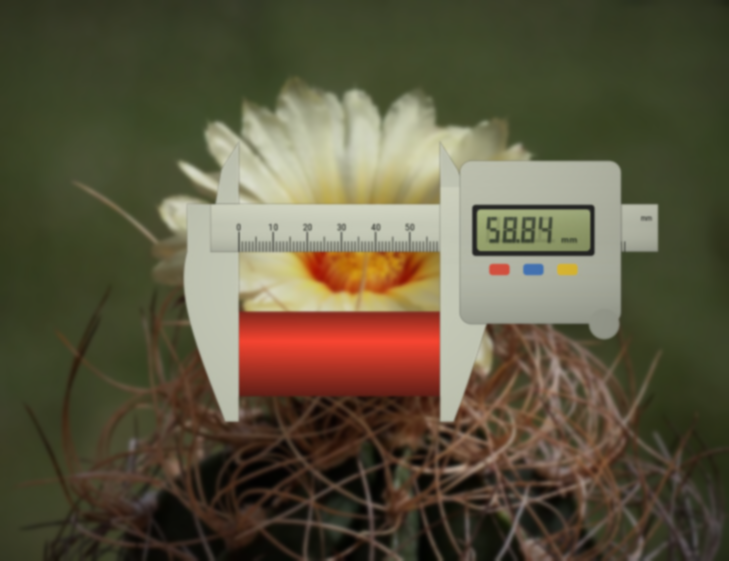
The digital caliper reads 58.84 mm
